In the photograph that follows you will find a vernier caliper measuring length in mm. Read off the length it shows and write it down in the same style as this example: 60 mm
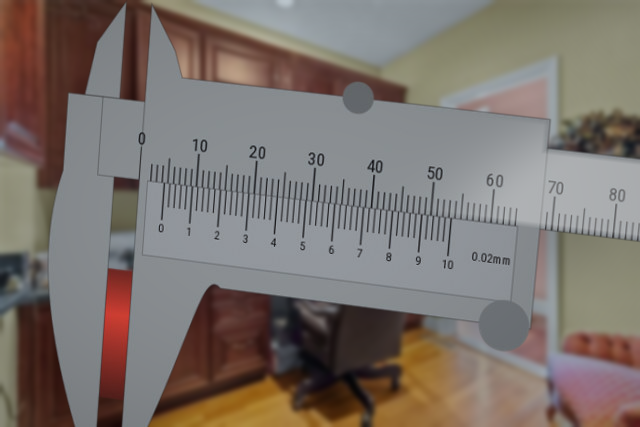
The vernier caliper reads 4.4 mm
